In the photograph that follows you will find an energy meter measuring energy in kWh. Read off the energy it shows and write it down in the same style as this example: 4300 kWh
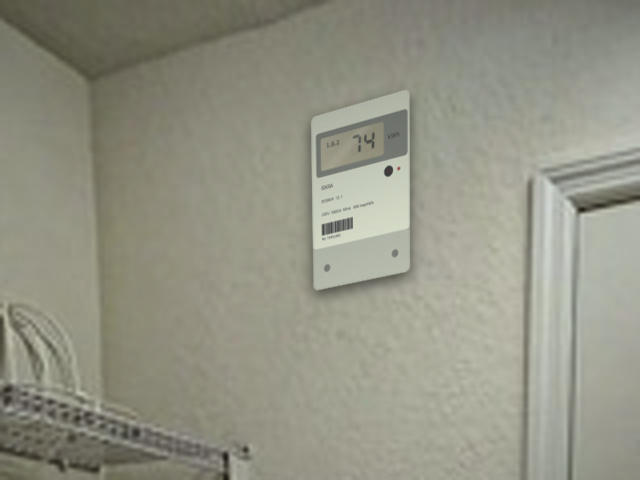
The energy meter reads 74 kWh
